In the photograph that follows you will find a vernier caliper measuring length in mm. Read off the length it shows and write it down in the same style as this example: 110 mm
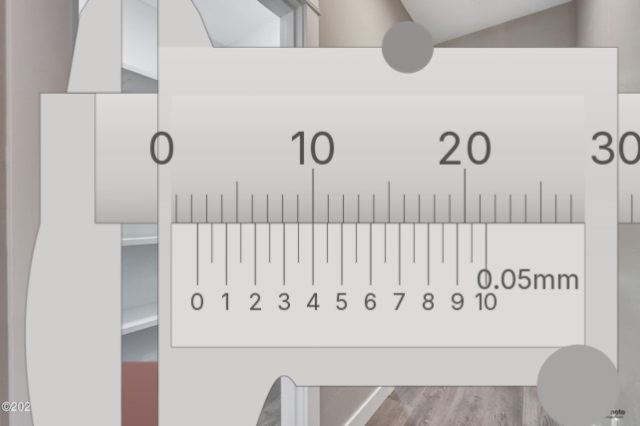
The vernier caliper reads 2.4 mm
